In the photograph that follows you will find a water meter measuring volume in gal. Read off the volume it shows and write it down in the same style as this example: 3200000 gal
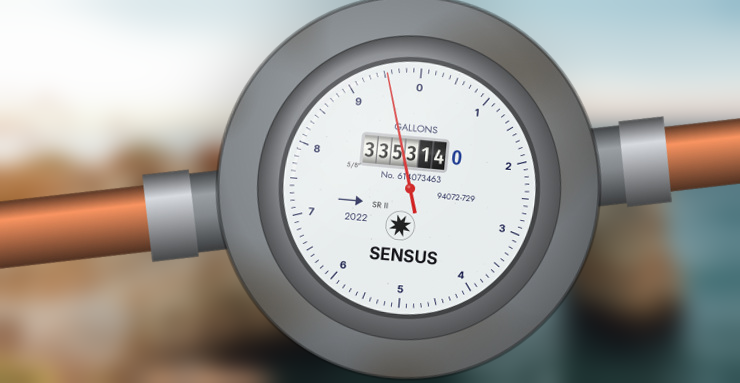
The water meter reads 3353139.5 gal
